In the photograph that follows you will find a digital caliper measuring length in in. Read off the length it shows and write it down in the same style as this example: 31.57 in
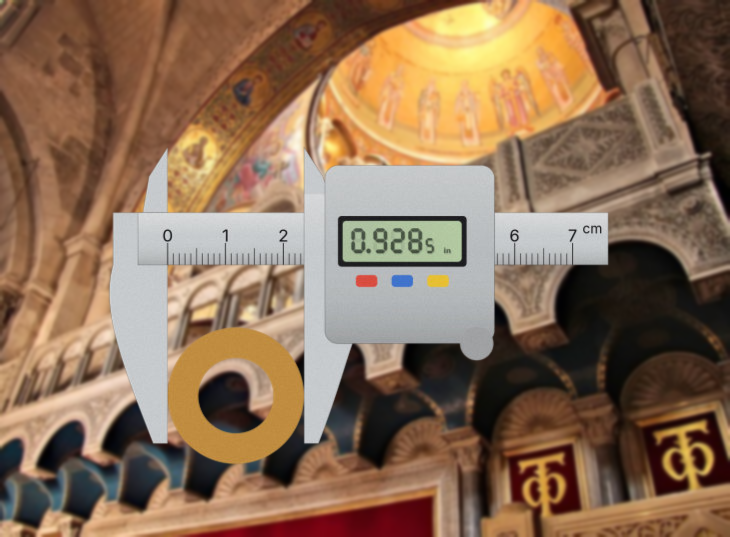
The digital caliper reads 0.9285 in
